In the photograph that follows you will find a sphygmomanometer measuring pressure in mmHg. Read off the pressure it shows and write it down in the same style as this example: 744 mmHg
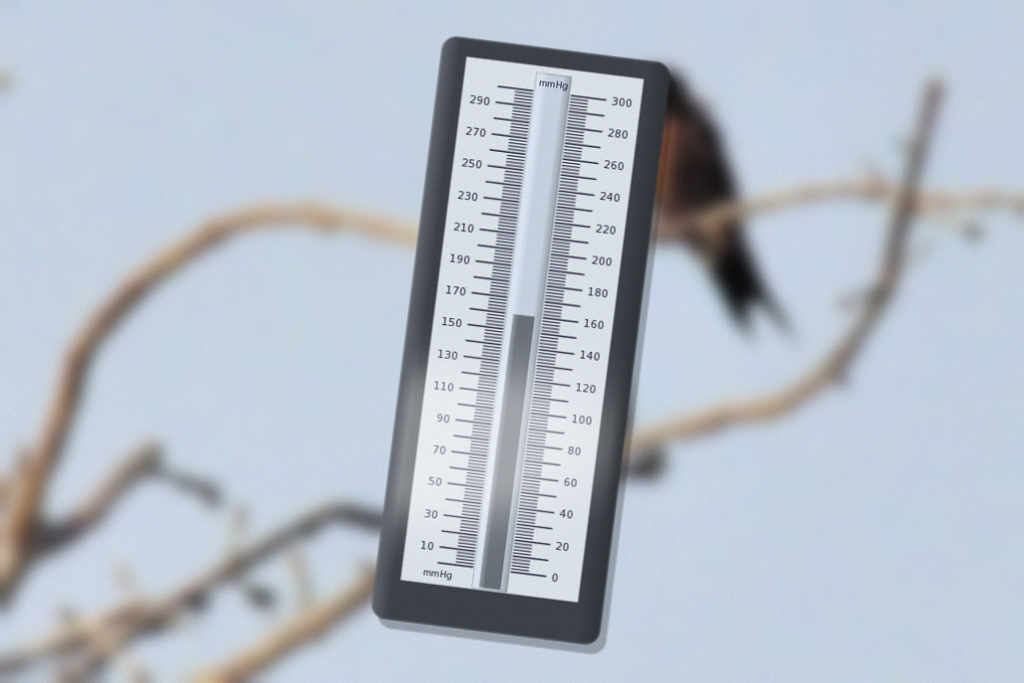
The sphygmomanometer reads 160 mmHg
